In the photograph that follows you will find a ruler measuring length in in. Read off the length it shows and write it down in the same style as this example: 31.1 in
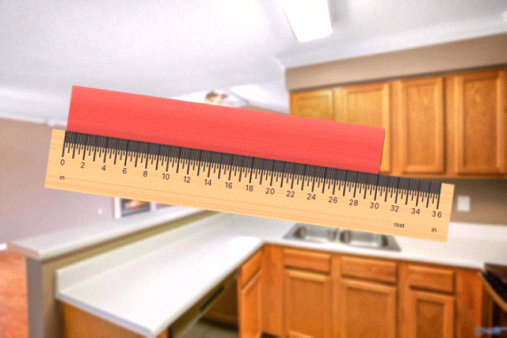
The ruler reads 30 in
